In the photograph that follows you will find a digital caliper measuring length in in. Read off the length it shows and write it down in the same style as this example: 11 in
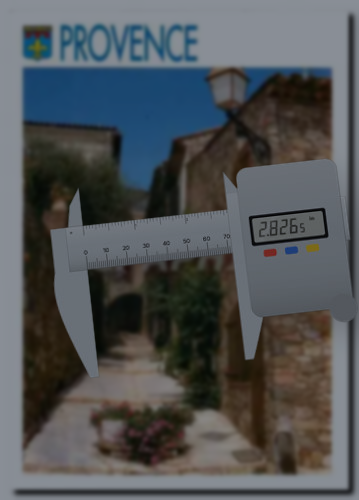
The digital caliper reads 2.8265 in
